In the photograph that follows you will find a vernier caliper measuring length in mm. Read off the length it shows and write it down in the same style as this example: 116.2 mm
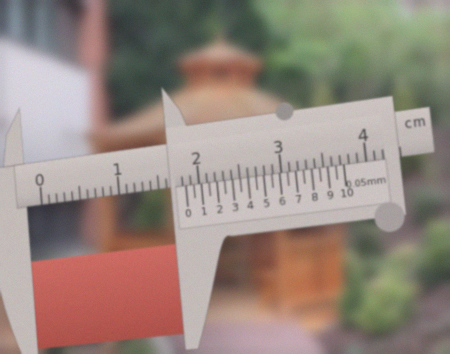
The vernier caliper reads 18.4 mm
